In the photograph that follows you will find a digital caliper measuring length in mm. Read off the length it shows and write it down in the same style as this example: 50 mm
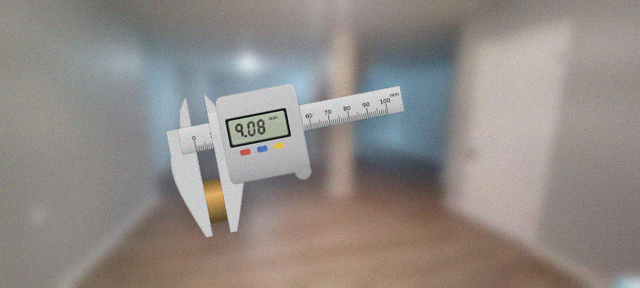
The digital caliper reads 9.08 mm
